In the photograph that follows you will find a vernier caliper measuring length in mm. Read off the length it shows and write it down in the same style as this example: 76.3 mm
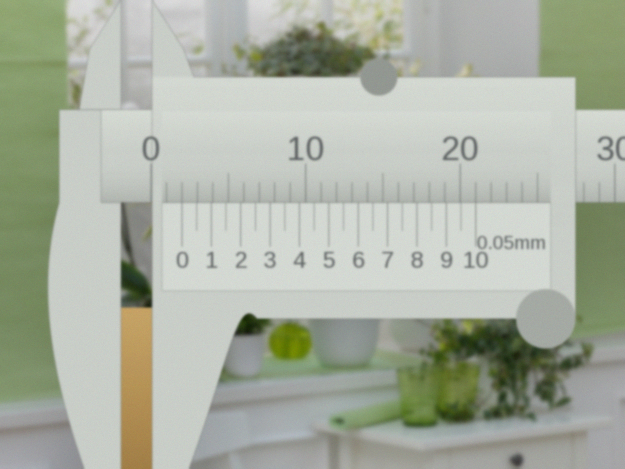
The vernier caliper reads 2.0 mm
